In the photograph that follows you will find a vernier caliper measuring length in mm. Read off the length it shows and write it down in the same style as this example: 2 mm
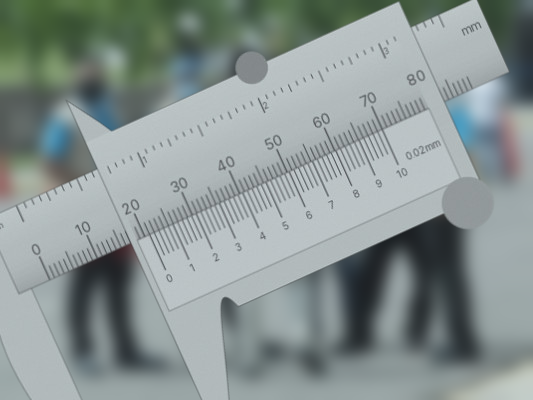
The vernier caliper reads 21.0 mm
